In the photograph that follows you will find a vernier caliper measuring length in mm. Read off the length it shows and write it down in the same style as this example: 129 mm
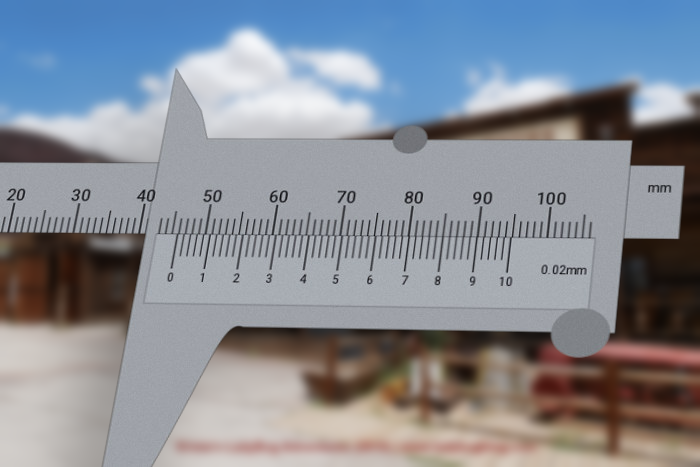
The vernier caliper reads 45.8 mm
